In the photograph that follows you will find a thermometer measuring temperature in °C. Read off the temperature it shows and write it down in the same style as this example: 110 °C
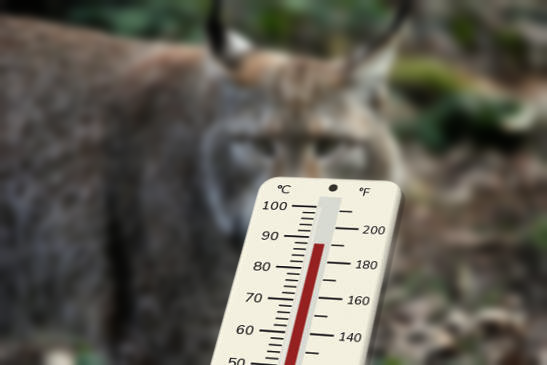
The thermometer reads 88 °C
